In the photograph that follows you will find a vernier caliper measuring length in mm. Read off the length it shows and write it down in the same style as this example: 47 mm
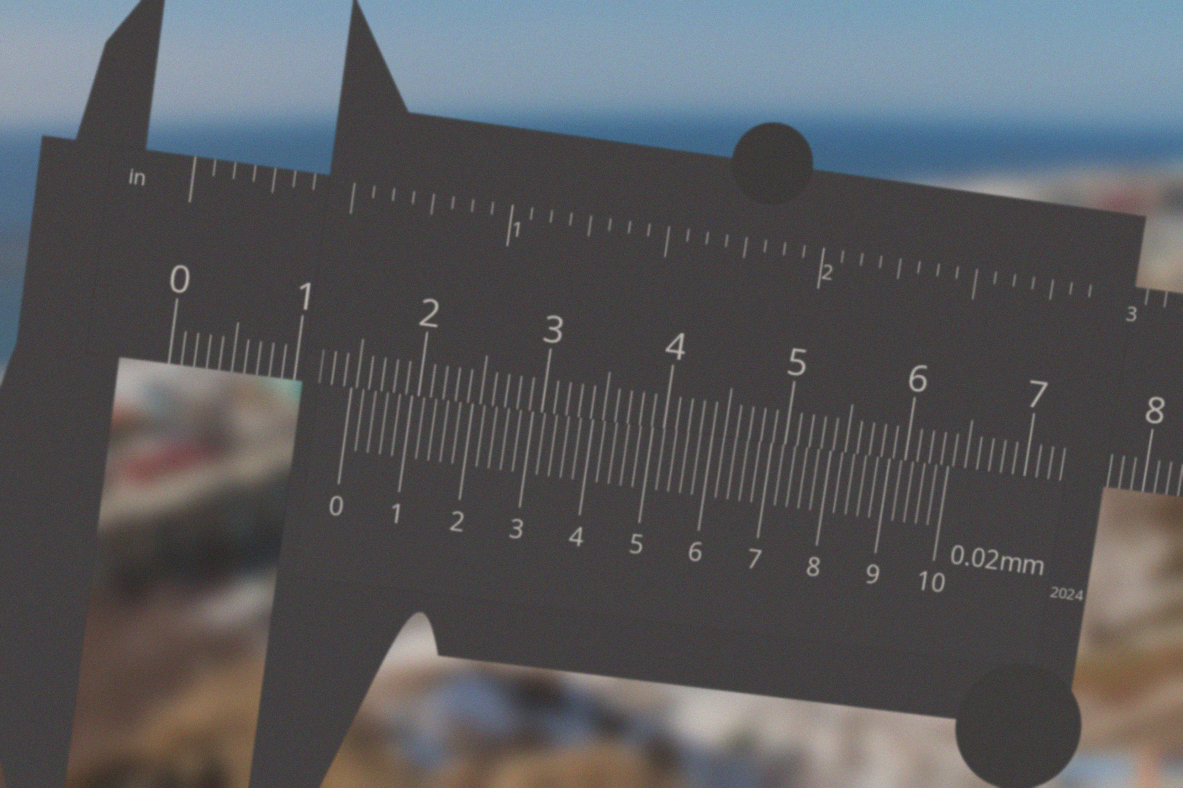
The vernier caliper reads 14.6 mm
